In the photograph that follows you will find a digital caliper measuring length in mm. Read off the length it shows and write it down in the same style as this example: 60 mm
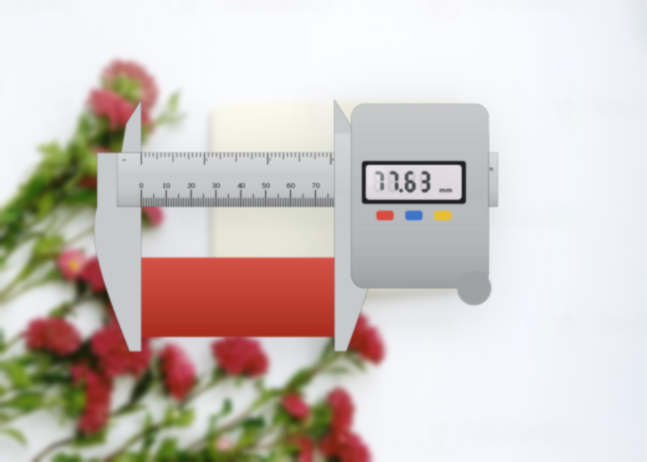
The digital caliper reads 77.63 mm
